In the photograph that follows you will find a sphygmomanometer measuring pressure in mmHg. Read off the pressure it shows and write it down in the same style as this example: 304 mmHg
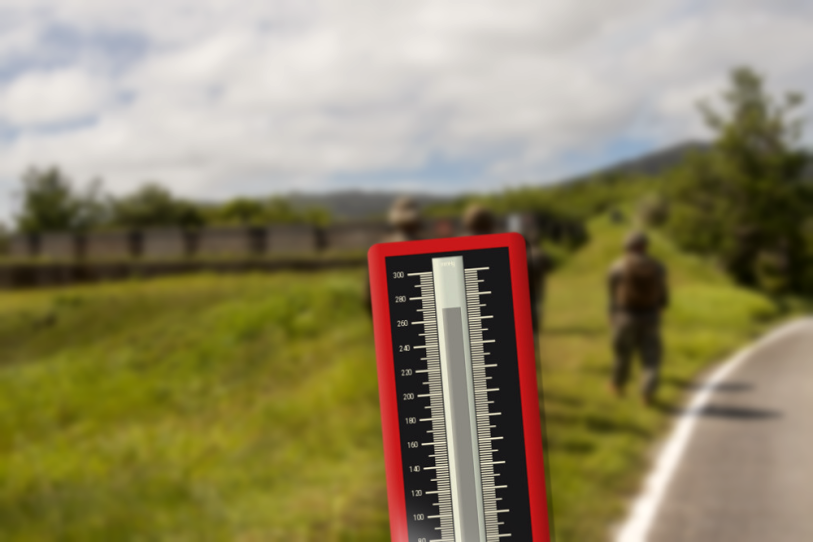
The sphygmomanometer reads 270 mmHg
